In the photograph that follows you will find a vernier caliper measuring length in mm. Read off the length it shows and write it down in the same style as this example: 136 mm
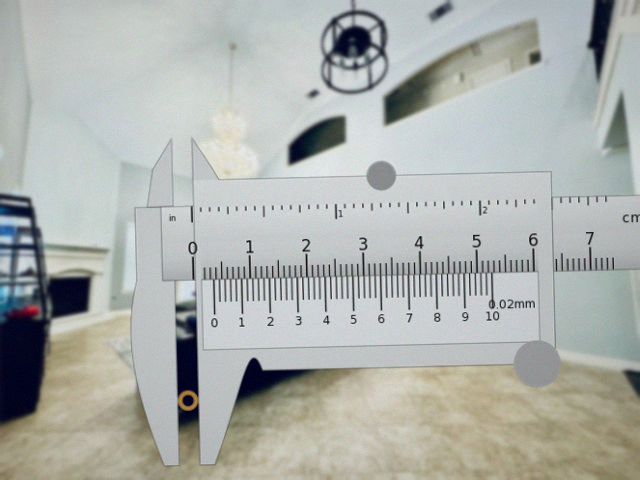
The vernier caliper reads 3.6 mm
